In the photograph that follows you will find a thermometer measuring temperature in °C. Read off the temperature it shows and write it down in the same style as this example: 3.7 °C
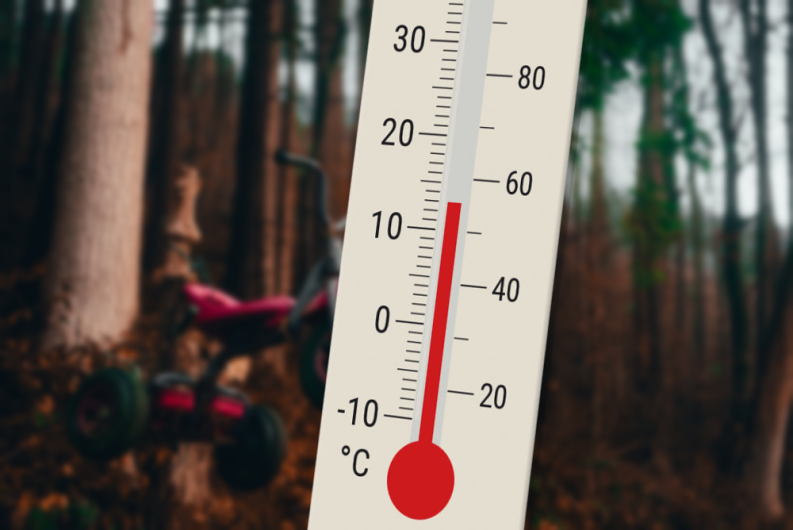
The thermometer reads 13 °C
